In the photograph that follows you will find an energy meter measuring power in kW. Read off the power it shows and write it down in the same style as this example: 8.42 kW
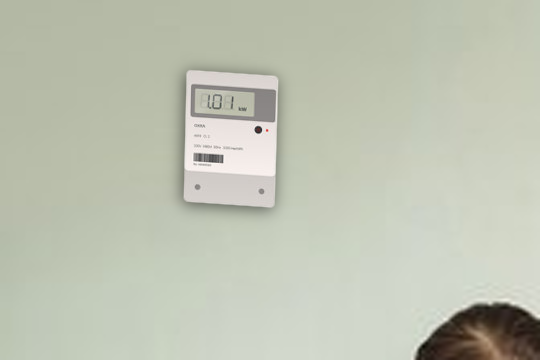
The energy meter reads 1.01 kW
